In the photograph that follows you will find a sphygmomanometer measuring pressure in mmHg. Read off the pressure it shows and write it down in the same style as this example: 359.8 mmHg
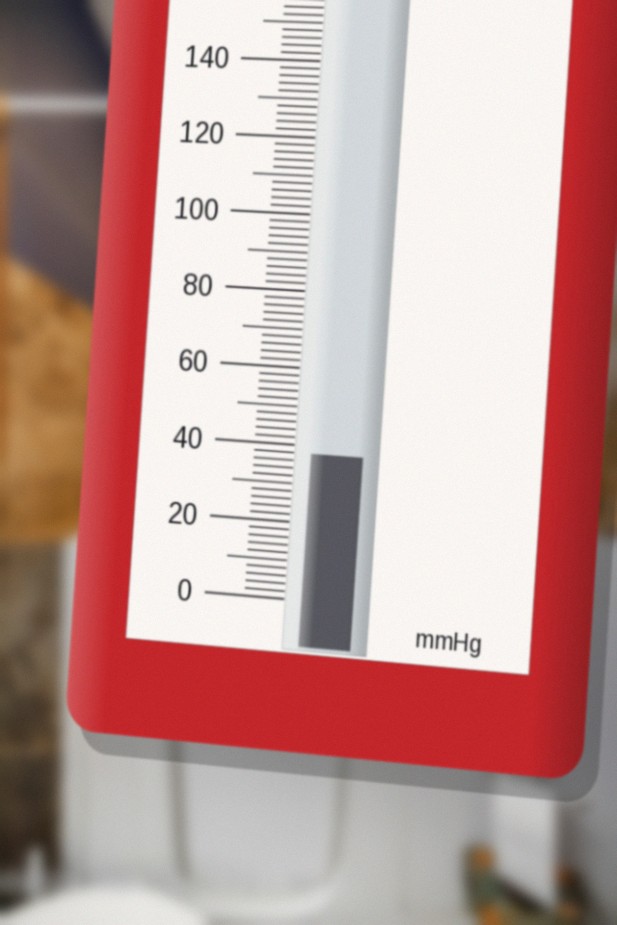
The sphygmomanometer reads 38 mmHg
